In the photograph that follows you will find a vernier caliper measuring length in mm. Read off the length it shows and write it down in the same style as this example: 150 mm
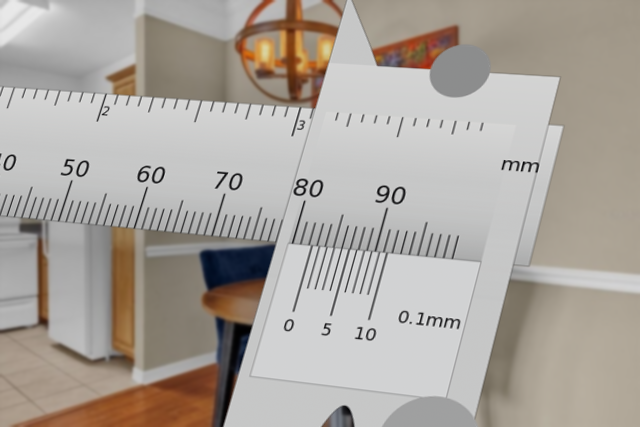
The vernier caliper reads 82.4 mm
